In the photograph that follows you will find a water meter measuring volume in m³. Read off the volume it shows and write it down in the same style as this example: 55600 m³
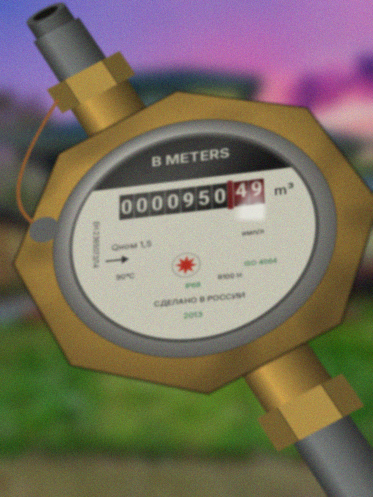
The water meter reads 950.49 m³
